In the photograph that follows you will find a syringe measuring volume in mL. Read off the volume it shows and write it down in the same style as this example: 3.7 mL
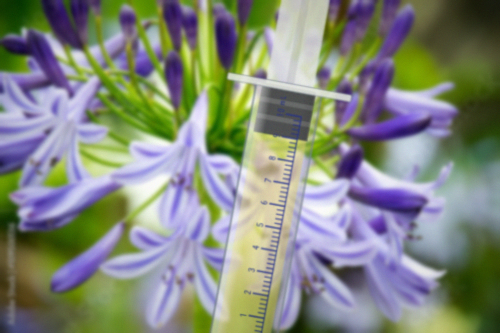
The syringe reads 9 mL
